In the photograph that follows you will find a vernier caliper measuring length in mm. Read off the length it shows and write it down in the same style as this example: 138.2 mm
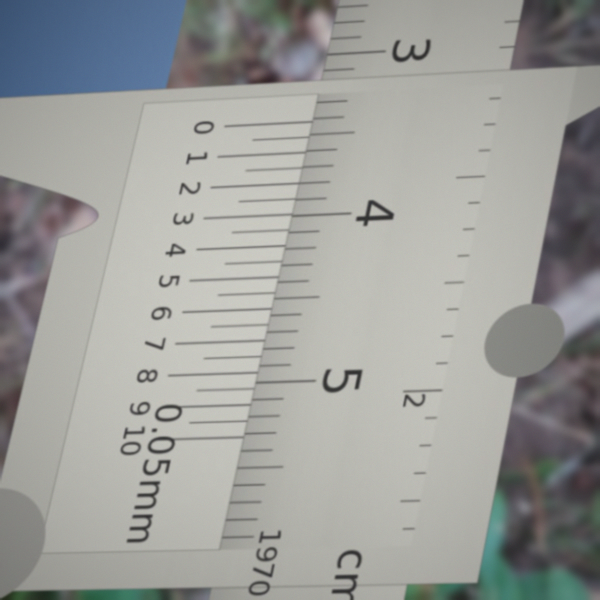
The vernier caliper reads 34.2 mm
